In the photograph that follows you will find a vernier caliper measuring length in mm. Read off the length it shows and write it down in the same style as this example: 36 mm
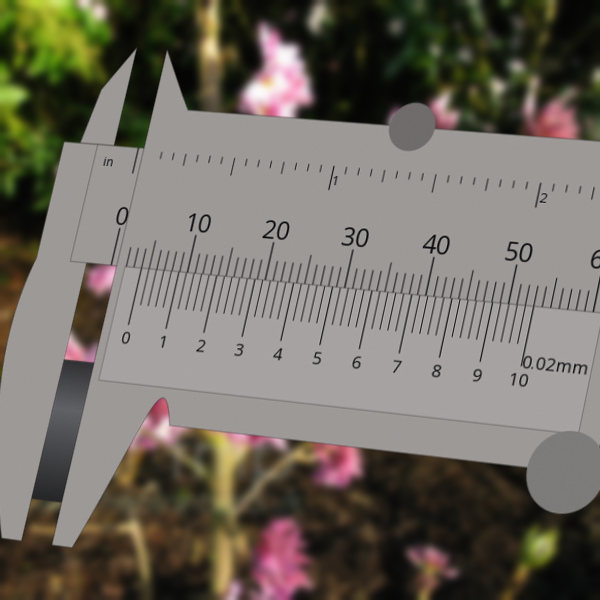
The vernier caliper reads 4.0 mm
